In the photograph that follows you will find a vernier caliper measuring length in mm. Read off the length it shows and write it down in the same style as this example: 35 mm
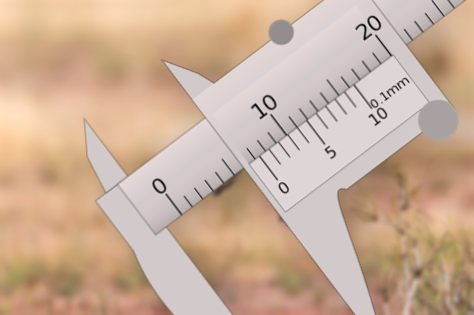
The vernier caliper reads 7.4 mm
